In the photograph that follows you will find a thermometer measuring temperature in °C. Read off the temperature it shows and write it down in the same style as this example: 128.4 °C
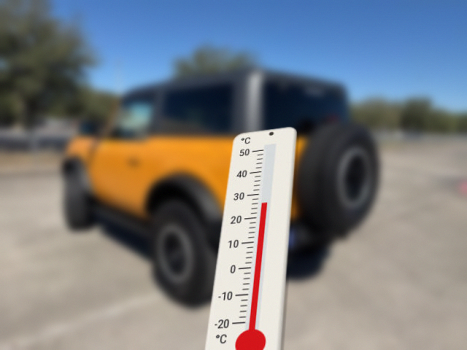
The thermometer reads 26 °C
